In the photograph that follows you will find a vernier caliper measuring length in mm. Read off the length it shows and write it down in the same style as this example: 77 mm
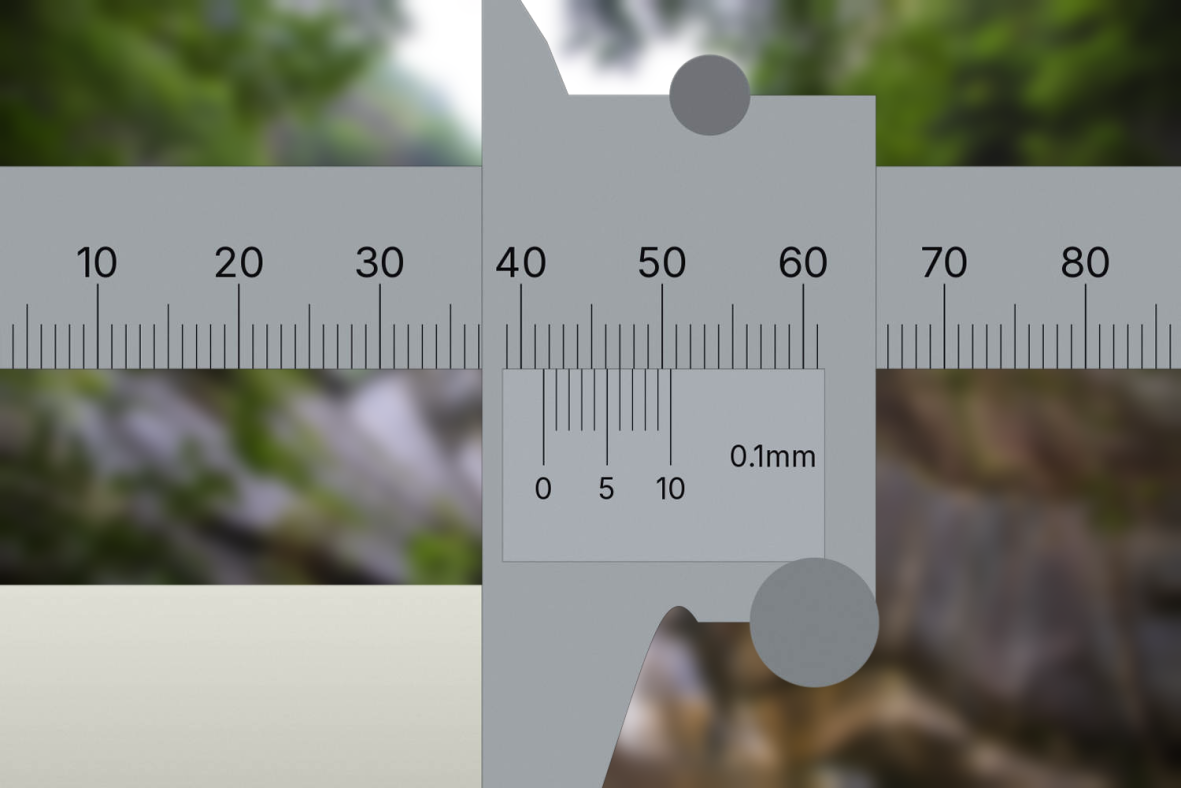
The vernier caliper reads 41.6 mm
